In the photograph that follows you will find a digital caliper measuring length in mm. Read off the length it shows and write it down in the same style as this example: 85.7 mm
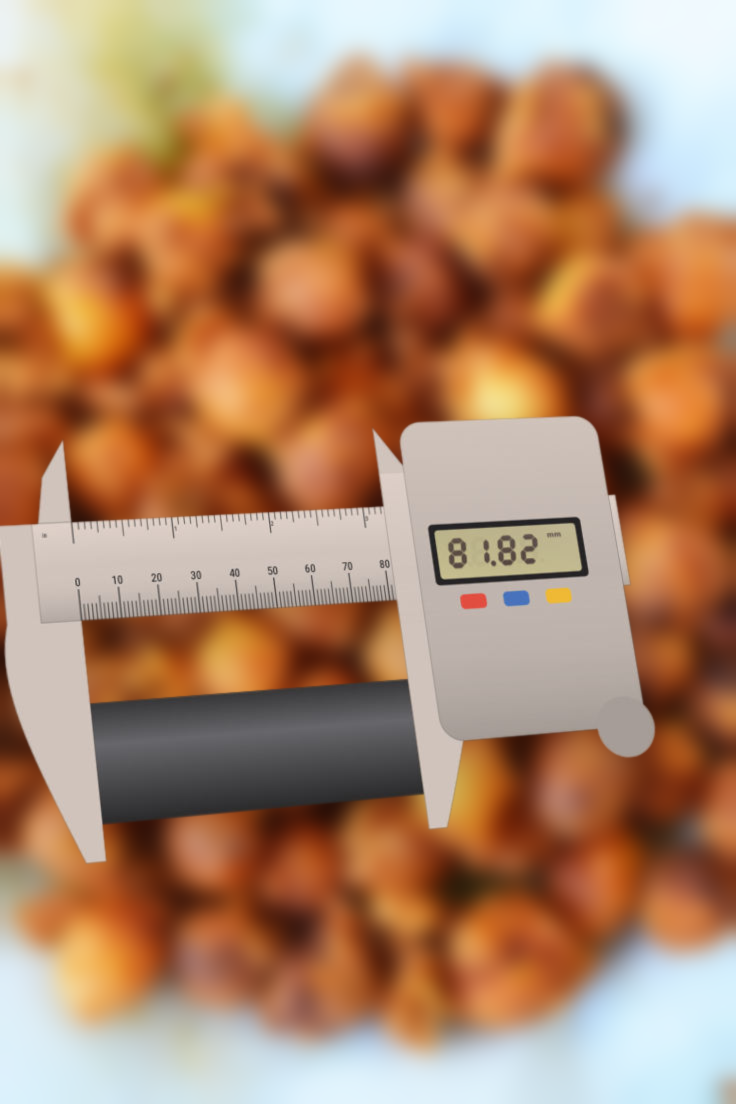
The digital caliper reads 81.82 mm
